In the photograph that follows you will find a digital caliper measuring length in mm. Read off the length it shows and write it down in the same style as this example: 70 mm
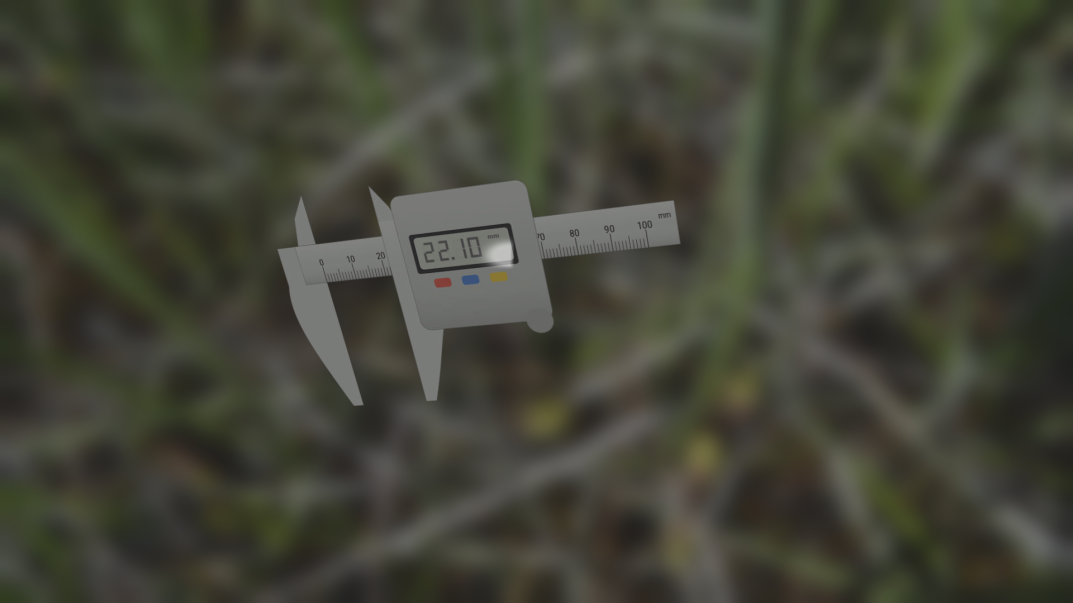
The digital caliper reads 22.10 mm
